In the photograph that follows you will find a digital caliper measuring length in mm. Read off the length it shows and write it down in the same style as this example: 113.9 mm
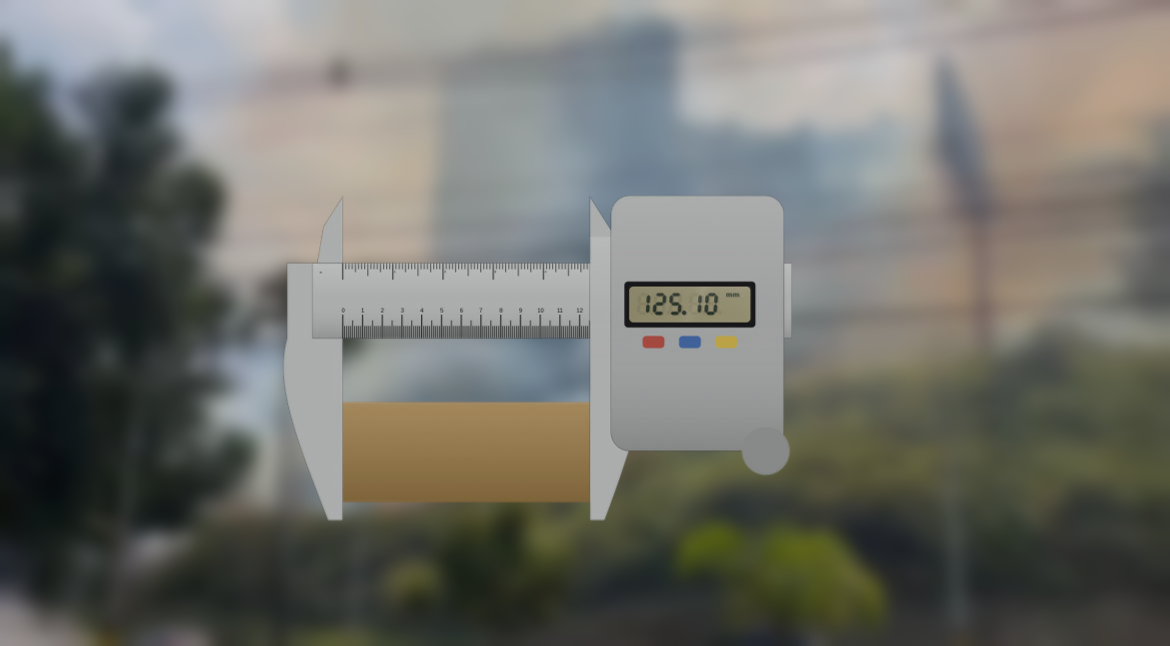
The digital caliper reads 125.10 mm
